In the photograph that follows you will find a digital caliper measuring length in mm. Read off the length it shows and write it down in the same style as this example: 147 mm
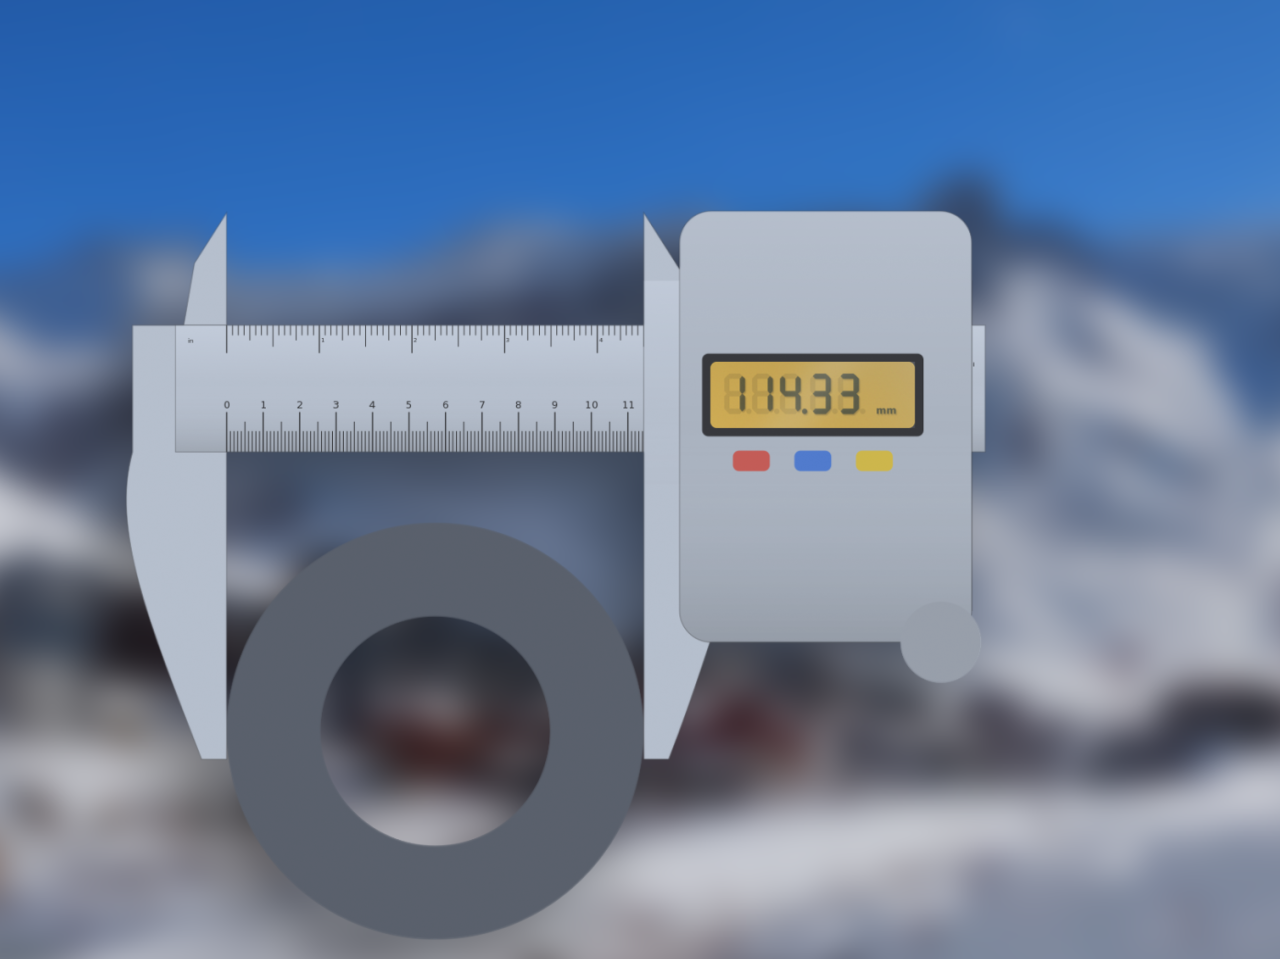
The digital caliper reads 114.33 mm
